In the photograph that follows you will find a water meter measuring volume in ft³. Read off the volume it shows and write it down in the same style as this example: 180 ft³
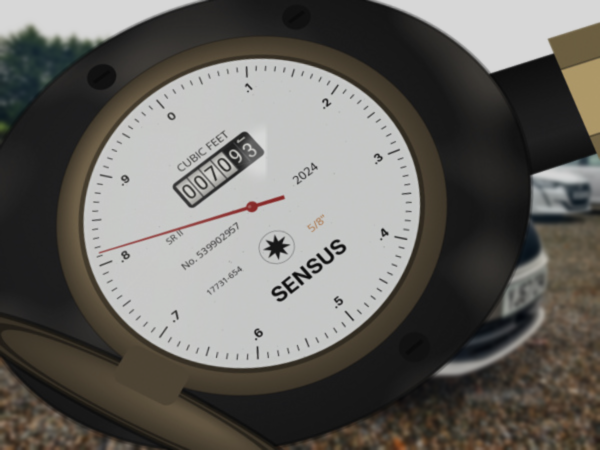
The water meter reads 7092.81 ft³
